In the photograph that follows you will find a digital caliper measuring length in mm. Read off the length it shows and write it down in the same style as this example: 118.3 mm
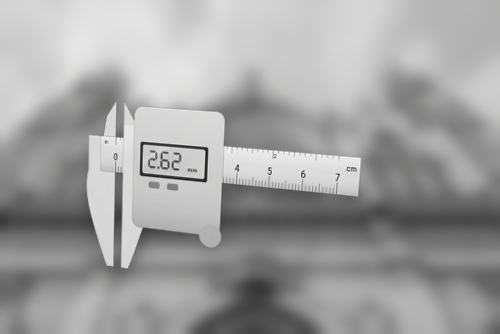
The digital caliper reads 2.62 mm
